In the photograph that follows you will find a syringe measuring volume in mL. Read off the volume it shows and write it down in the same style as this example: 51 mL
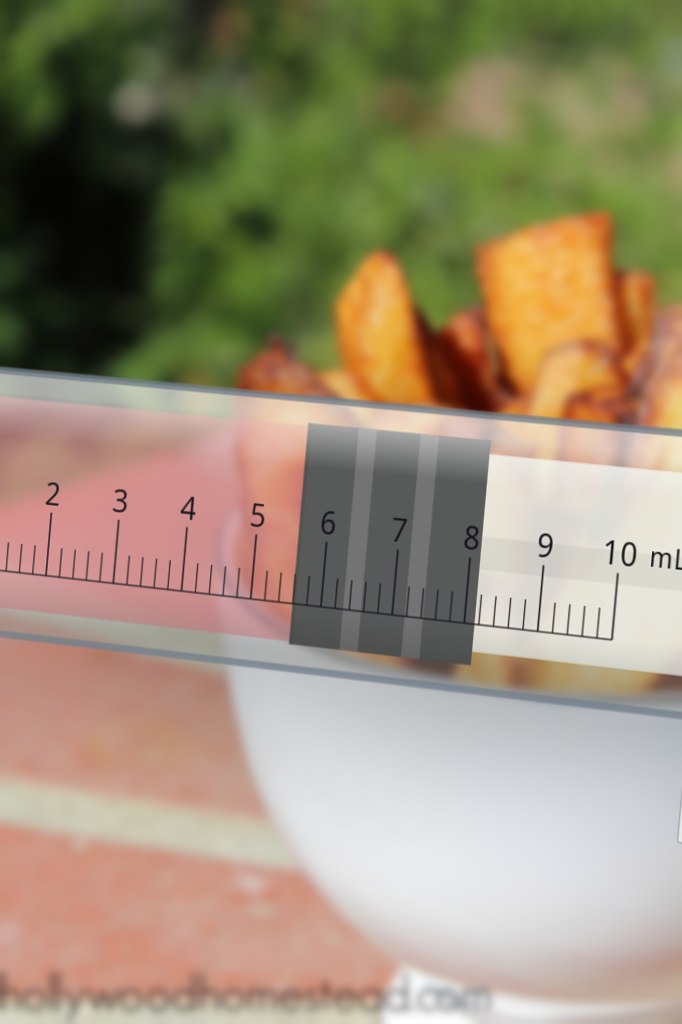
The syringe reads 5.6 mL
